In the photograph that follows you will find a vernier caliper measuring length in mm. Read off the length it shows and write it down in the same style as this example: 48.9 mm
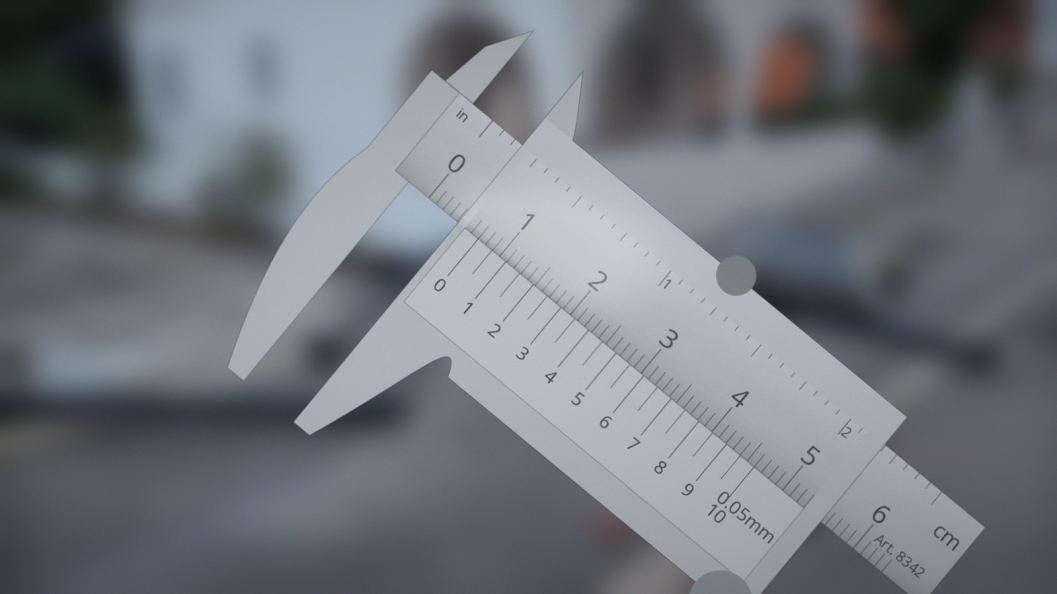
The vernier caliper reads 7.0 mm
